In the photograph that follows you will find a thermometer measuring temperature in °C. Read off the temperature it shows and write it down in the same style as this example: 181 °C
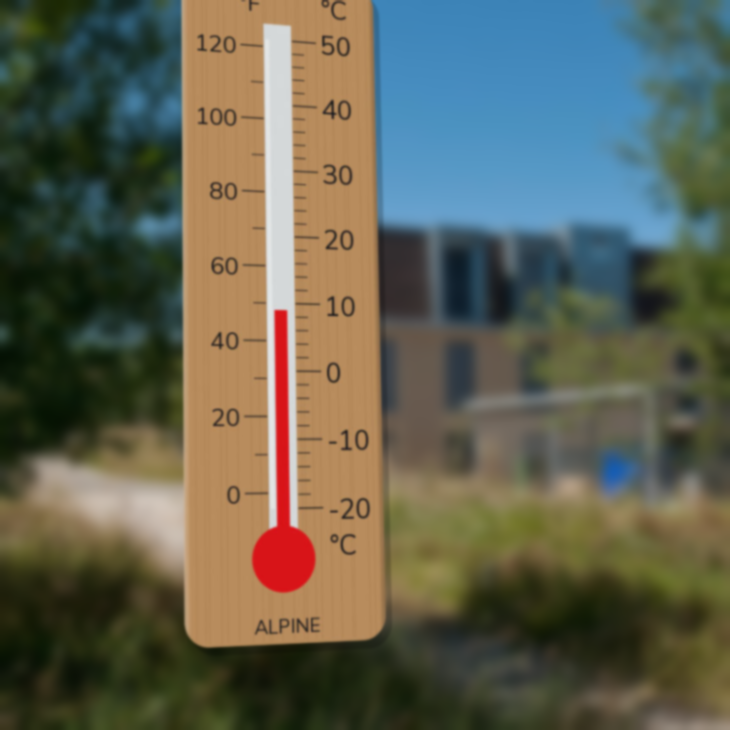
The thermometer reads 9 °C
